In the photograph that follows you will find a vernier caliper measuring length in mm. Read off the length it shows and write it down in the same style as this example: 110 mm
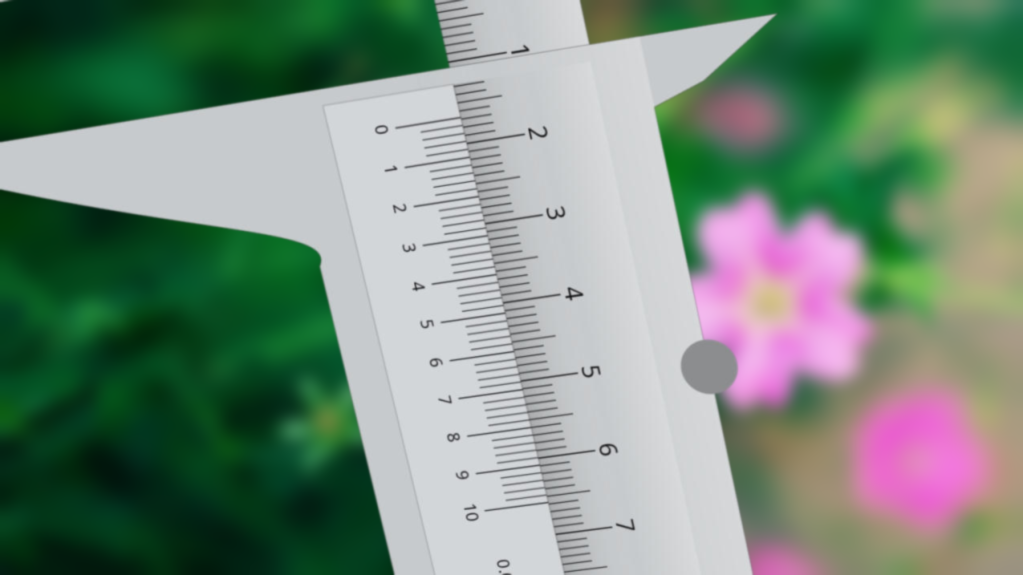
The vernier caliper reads 16.8 mm
